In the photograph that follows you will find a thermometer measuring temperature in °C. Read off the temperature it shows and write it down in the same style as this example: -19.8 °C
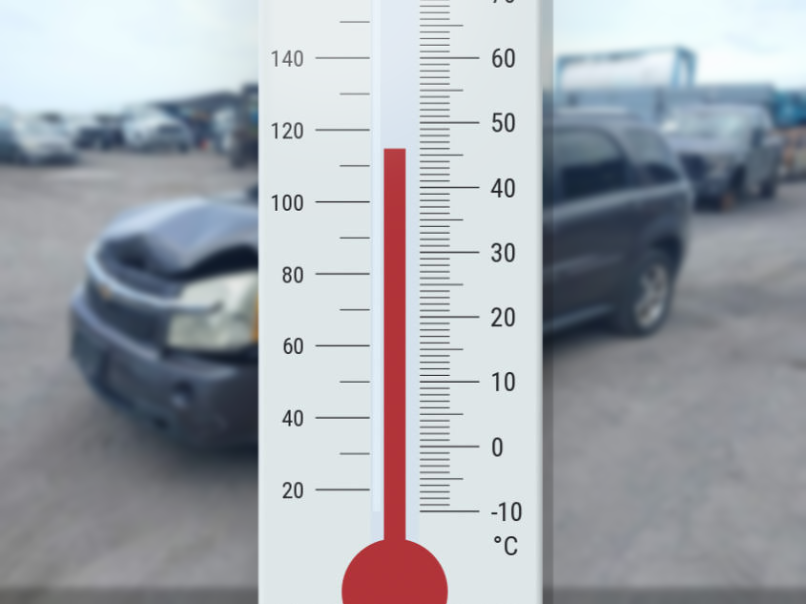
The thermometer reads 46 °C
